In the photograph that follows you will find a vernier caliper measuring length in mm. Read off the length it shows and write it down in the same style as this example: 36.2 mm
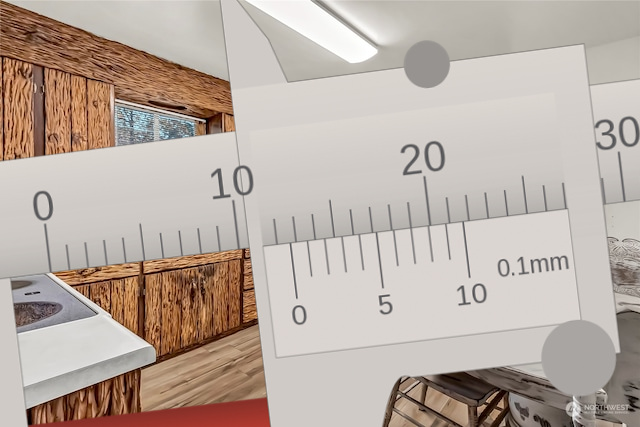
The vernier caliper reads 12.7 mm
